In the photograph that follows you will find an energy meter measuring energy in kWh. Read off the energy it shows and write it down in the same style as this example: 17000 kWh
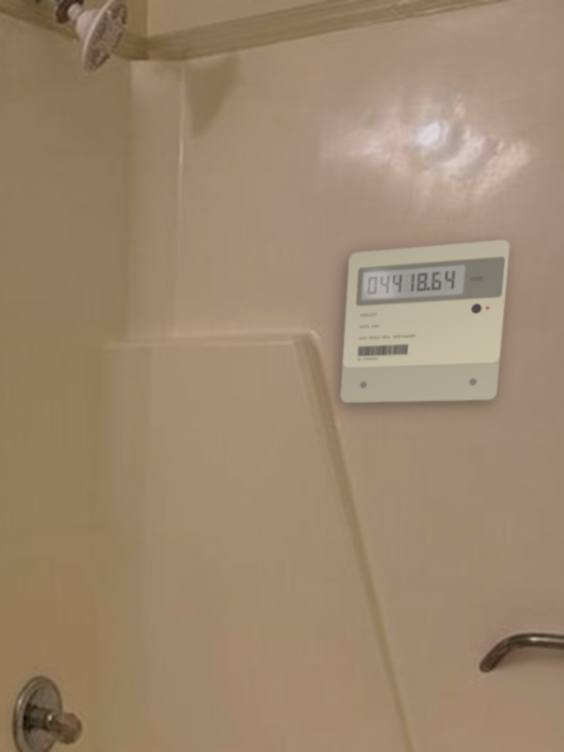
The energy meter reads 4418.64 kWh
